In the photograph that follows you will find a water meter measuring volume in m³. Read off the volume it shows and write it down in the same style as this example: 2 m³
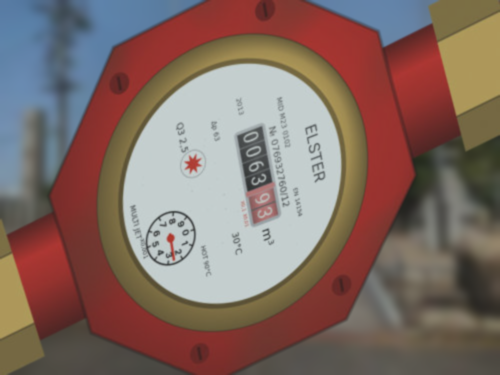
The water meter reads 63.932 m³
